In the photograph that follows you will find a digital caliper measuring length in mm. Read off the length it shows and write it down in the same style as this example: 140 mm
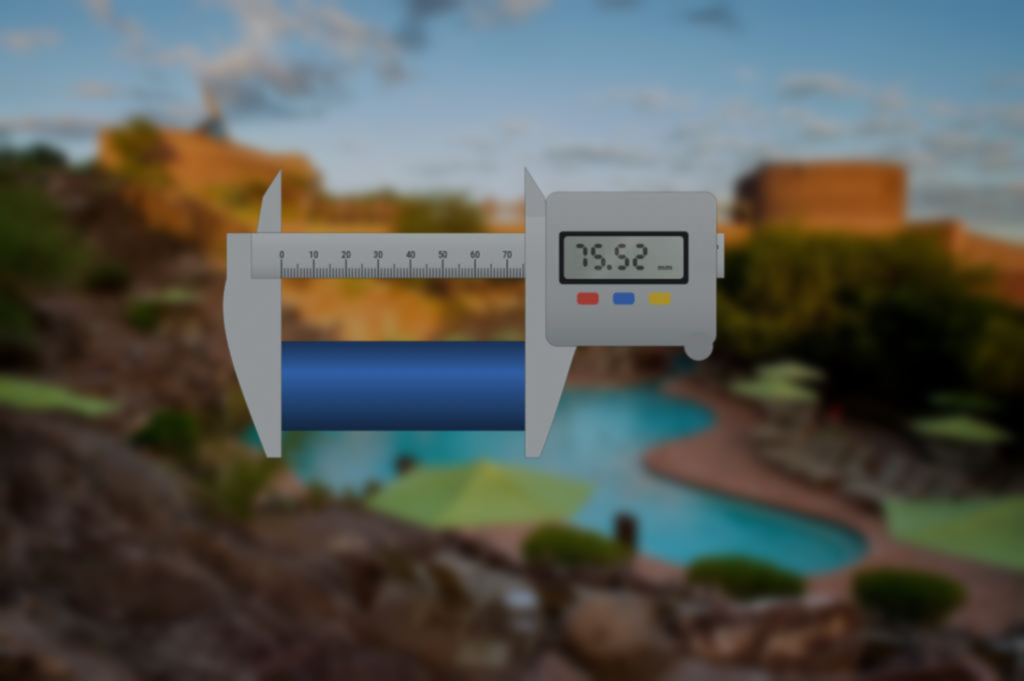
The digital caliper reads 75.52 mm
